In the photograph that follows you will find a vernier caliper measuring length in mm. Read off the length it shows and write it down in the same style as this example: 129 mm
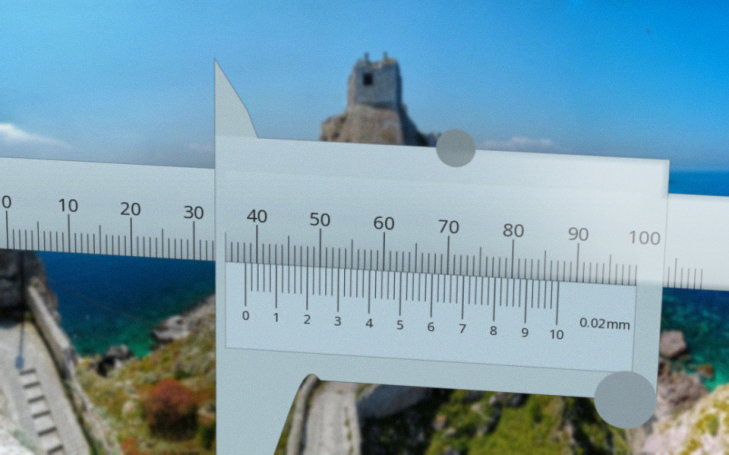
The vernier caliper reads 38.2 mm
